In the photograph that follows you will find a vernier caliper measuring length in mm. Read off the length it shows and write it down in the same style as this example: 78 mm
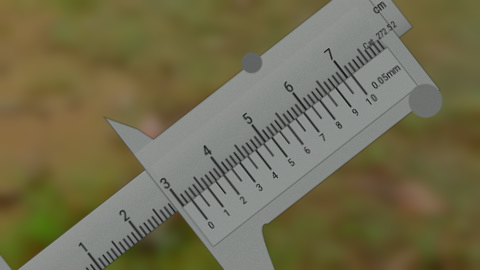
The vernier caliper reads 32.0 mm
